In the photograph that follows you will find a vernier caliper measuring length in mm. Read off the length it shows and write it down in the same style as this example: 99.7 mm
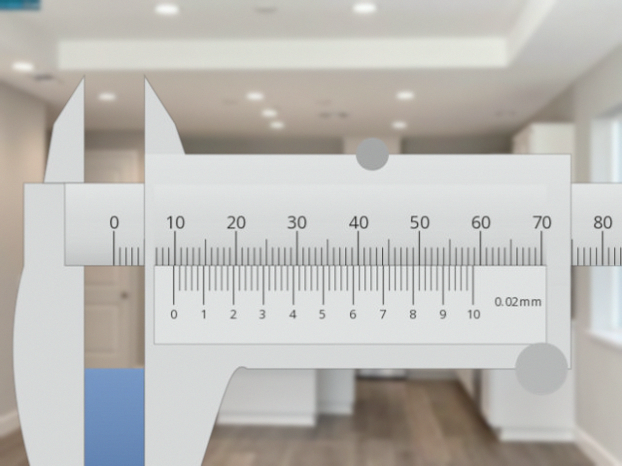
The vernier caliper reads 9.8 mm
